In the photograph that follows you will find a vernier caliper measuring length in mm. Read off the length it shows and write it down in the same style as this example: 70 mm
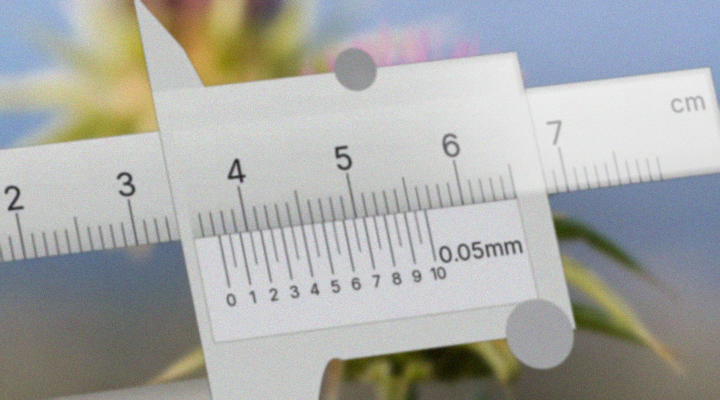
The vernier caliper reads 37.4 mm
